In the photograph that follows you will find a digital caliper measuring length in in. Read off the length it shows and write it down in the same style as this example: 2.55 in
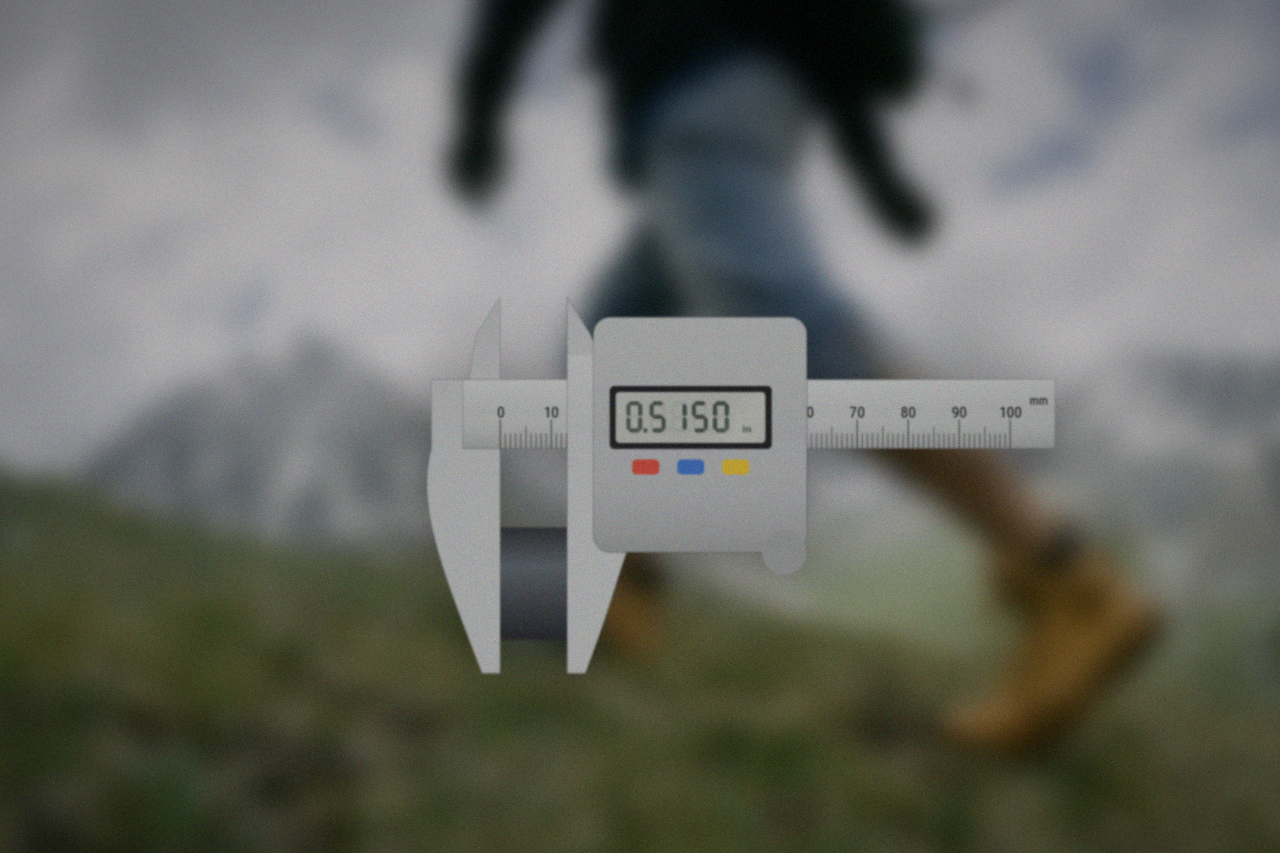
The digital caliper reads 0.5150 in
